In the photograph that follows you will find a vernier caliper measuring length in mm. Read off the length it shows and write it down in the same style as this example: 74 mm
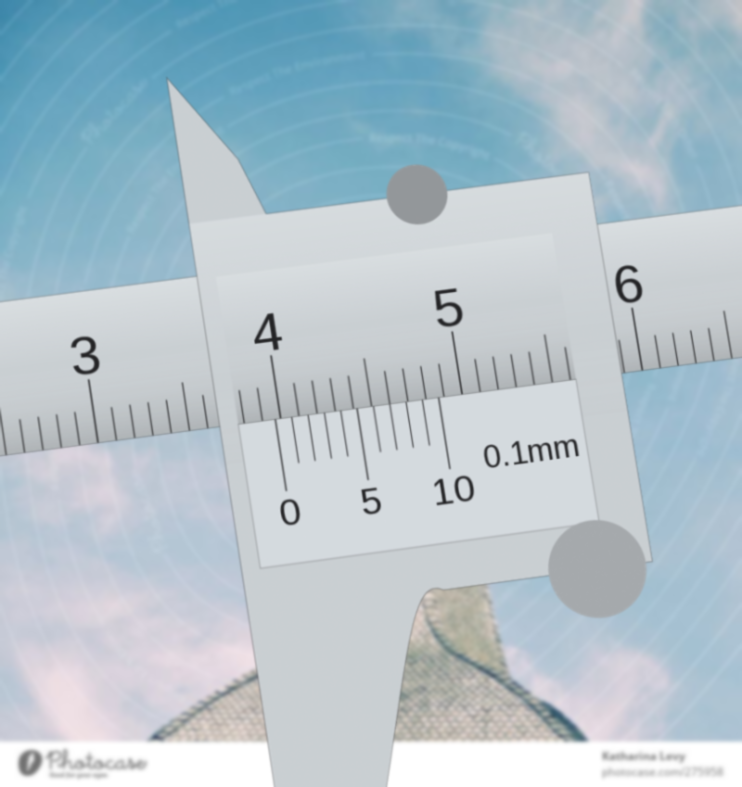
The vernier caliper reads 39.7 mm
